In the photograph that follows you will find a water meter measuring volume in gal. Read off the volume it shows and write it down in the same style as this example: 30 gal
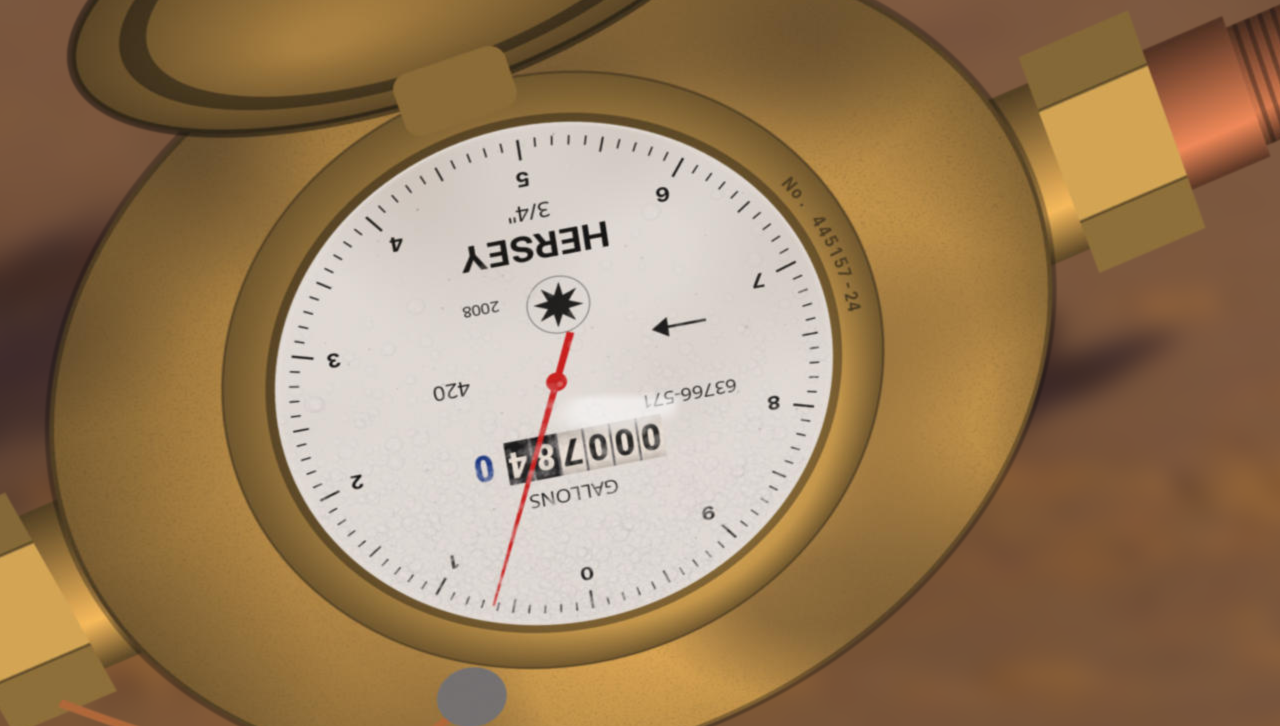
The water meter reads 7840.6 gal
